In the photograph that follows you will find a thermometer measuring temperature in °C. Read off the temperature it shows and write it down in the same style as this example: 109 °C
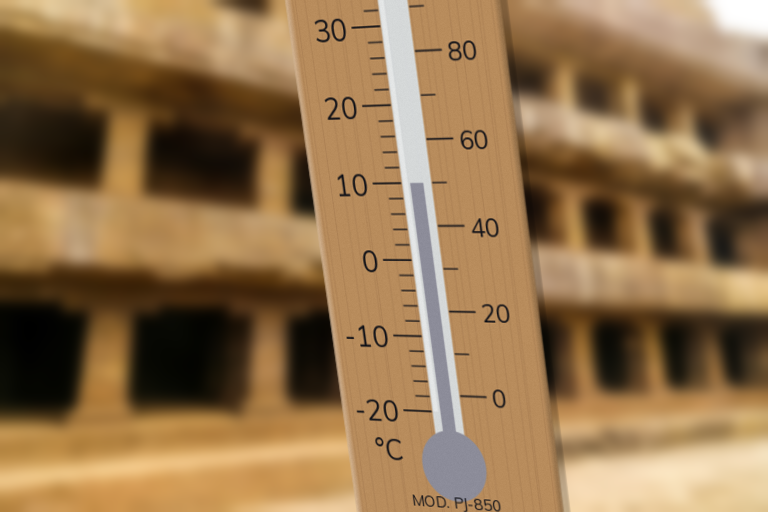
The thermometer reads 10 °C
